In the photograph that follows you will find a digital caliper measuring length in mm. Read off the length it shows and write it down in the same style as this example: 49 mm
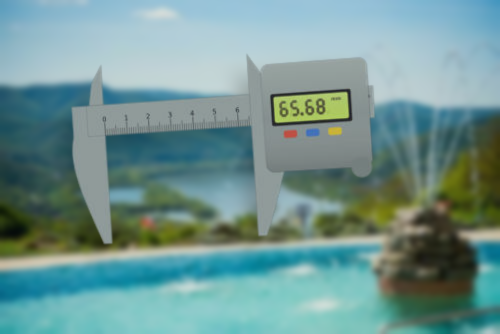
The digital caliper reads 65.68 mm
